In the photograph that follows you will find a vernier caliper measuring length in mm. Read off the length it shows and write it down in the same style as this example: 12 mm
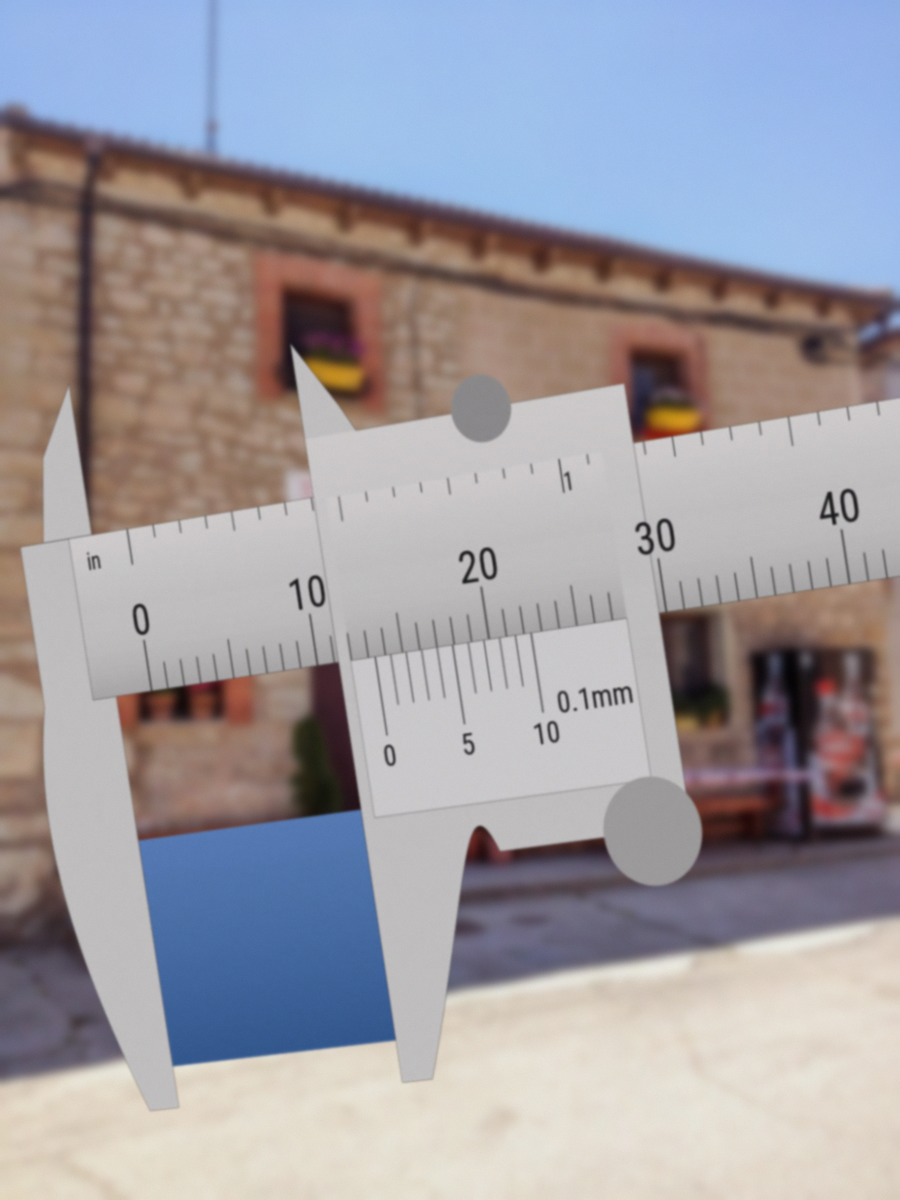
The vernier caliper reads 13.4 mm
